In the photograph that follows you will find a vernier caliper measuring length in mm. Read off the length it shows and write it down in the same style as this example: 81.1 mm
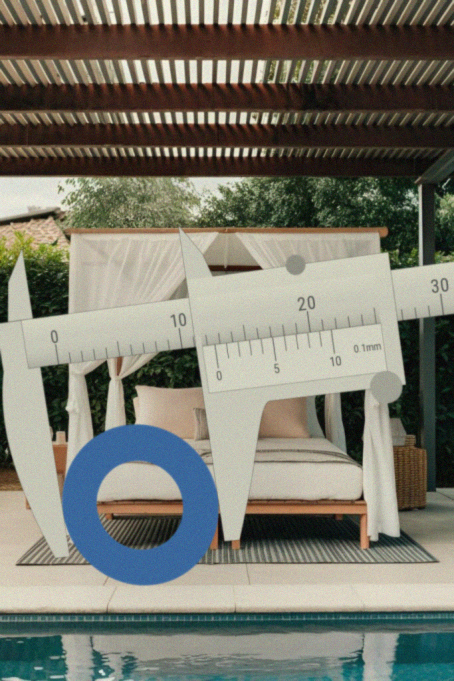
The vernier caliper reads 12.6 mm
